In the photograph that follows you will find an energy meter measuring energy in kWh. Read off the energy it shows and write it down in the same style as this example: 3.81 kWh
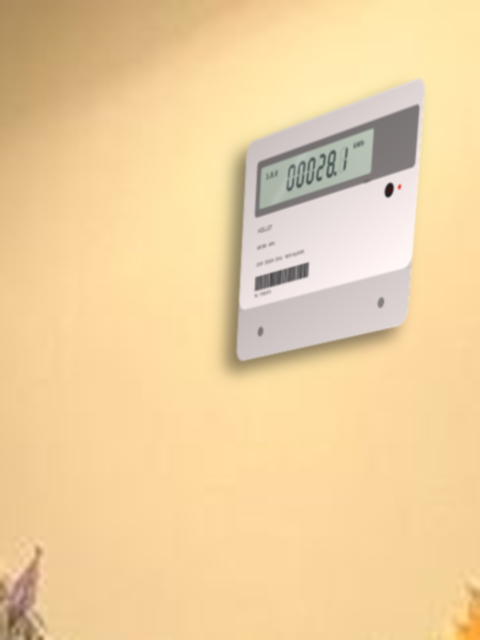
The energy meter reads 28.1 kWh
